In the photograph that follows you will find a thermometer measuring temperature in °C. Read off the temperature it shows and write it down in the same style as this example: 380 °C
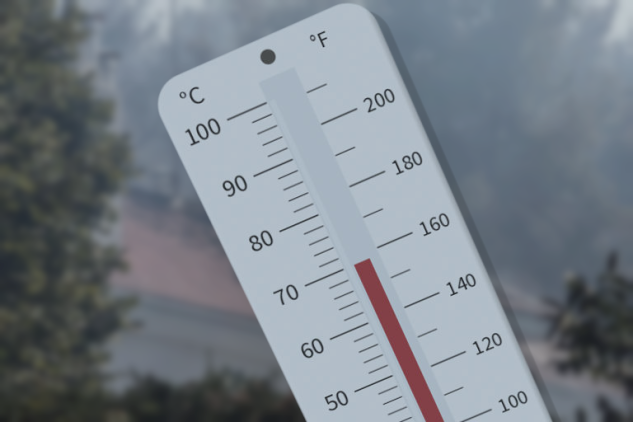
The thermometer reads 70 °C
